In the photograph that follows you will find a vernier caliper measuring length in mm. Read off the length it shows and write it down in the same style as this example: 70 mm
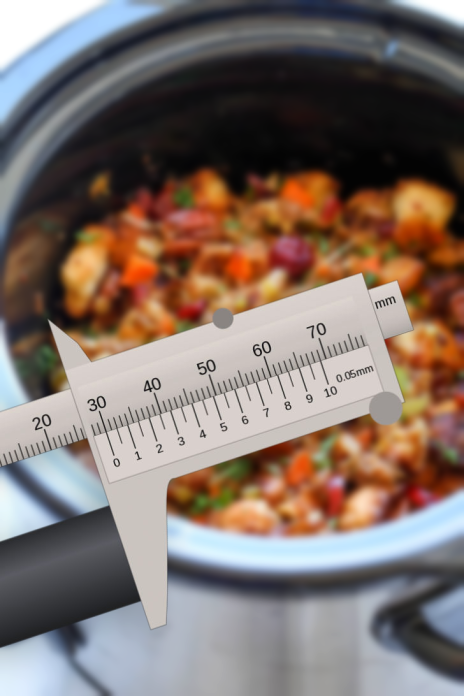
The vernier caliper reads 30.0 mm
